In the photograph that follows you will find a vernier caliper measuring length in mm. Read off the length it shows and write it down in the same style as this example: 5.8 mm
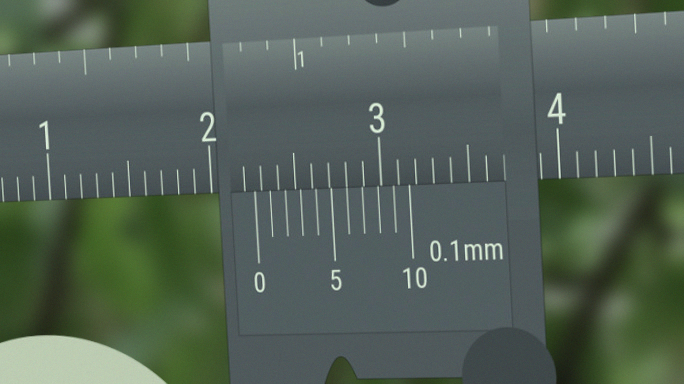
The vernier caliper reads 22.6 mm
